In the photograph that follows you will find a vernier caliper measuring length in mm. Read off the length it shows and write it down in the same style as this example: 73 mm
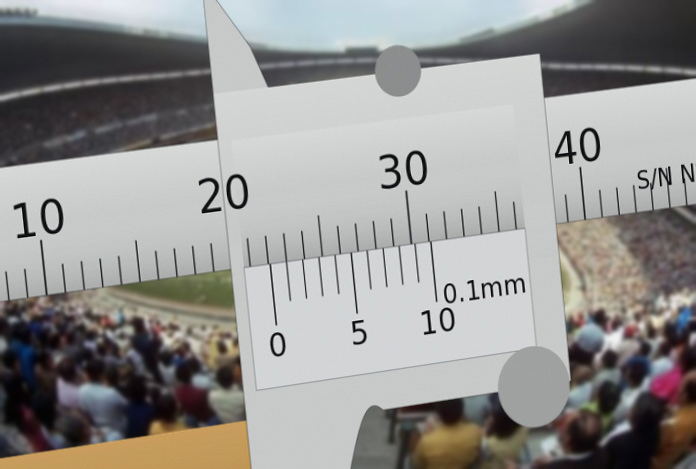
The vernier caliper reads 22.1 mm
